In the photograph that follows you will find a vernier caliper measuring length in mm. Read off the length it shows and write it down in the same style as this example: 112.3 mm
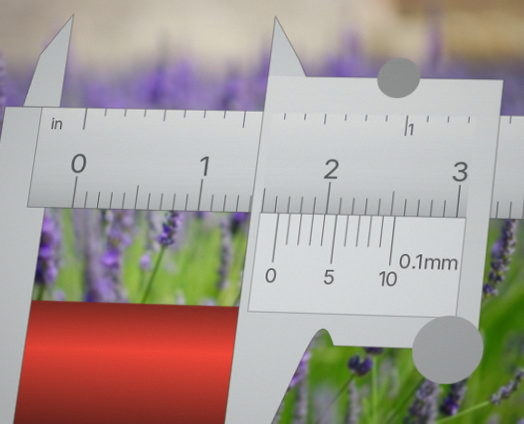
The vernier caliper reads 16.3 mm
